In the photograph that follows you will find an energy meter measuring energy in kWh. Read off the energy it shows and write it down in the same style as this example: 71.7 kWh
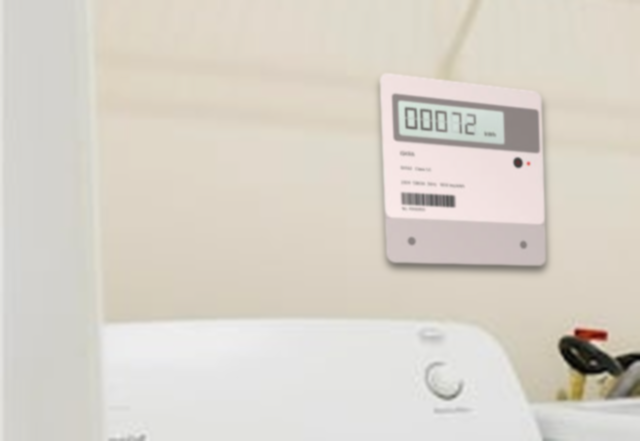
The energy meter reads 72 kWh
